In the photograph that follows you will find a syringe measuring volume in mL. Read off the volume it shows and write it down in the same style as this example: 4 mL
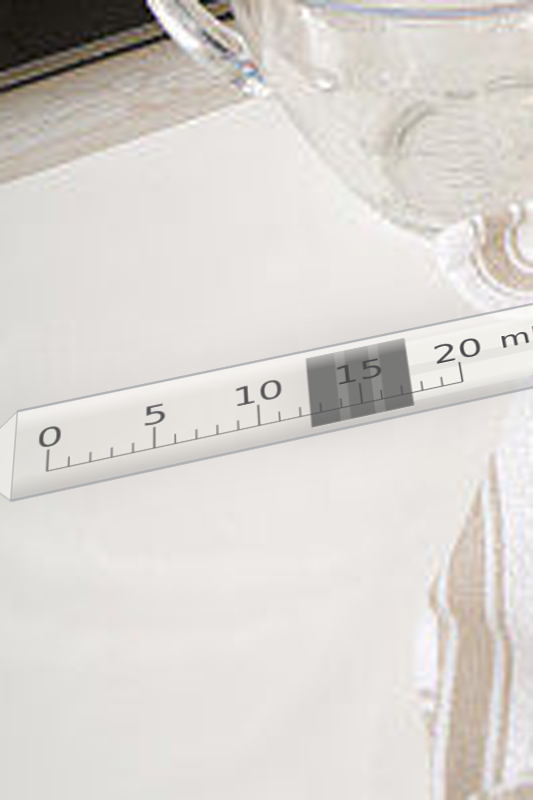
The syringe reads 12.5 mL
